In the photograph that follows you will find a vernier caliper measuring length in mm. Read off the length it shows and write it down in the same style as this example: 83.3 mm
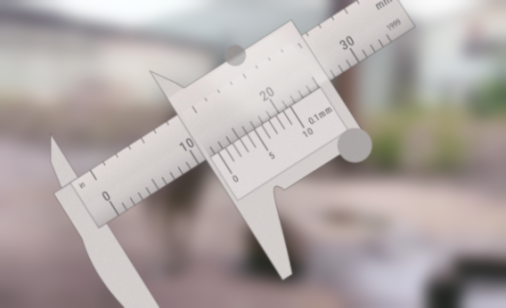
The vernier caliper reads 12.4 mm
